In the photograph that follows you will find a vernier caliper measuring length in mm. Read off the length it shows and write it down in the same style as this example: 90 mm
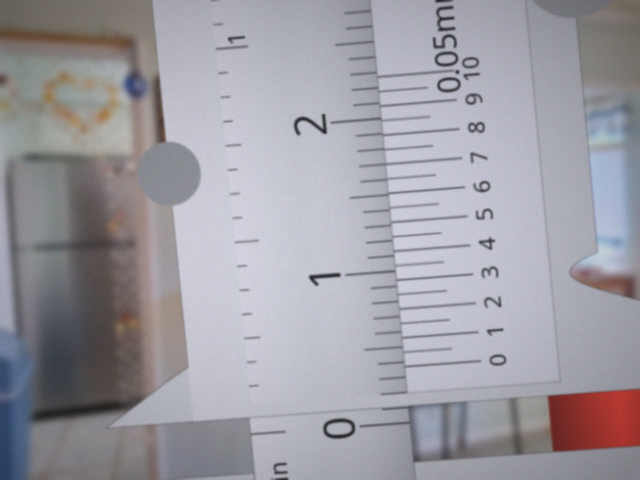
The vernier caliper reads 3.7 mm
